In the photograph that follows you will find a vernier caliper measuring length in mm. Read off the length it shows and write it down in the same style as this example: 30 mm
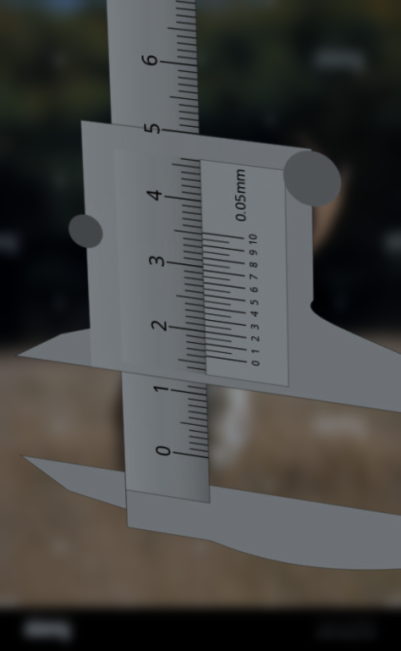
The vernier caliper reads 16.2 mm
